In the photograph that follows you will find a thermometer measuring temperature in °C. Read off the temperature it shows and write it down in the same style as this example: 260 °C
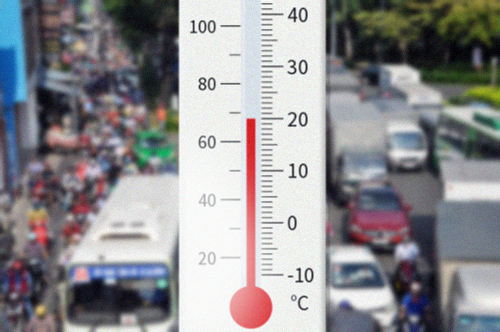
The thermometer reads 20 °C
